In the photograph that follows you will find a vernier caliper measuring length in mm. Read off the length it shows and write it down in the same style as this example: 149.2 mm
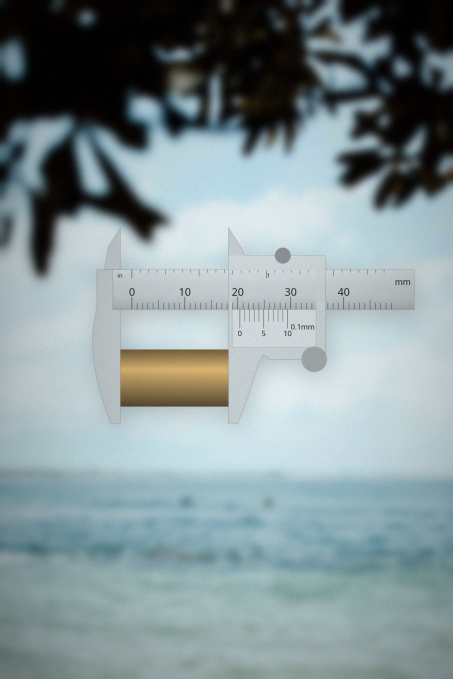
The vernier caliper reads 20.4 mm
